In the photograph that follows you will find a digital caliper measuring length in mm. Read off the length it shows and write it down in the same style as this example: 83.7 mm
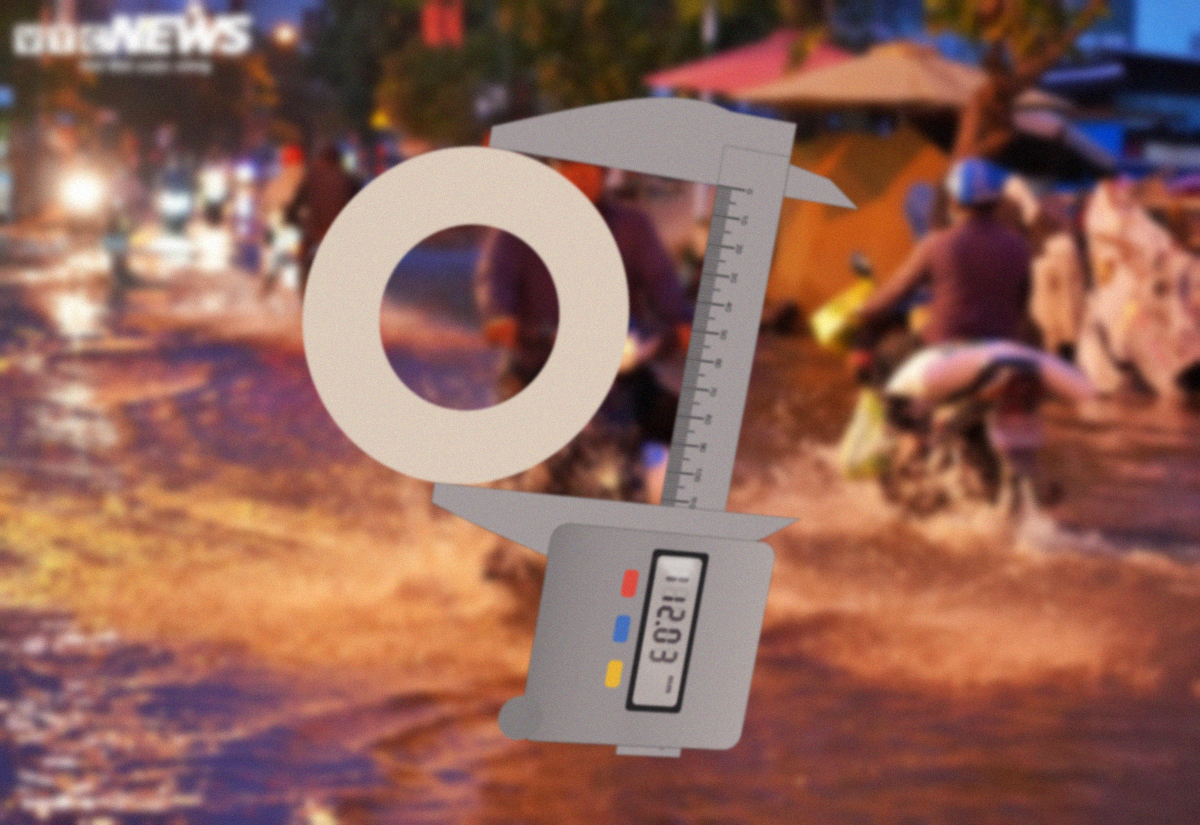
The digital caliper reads 112.03 mm
